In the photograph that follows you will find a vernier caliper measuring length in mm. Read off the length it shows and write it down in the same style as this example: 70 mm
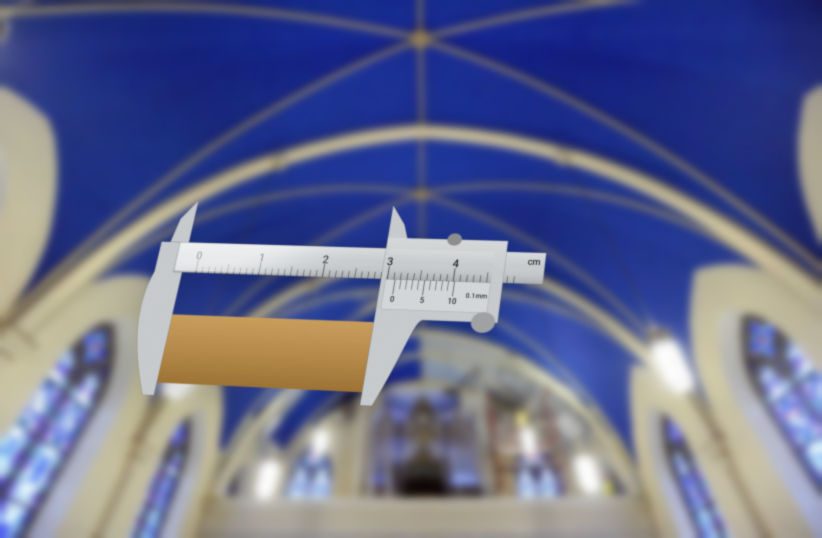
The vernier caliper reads 31.2 mm
